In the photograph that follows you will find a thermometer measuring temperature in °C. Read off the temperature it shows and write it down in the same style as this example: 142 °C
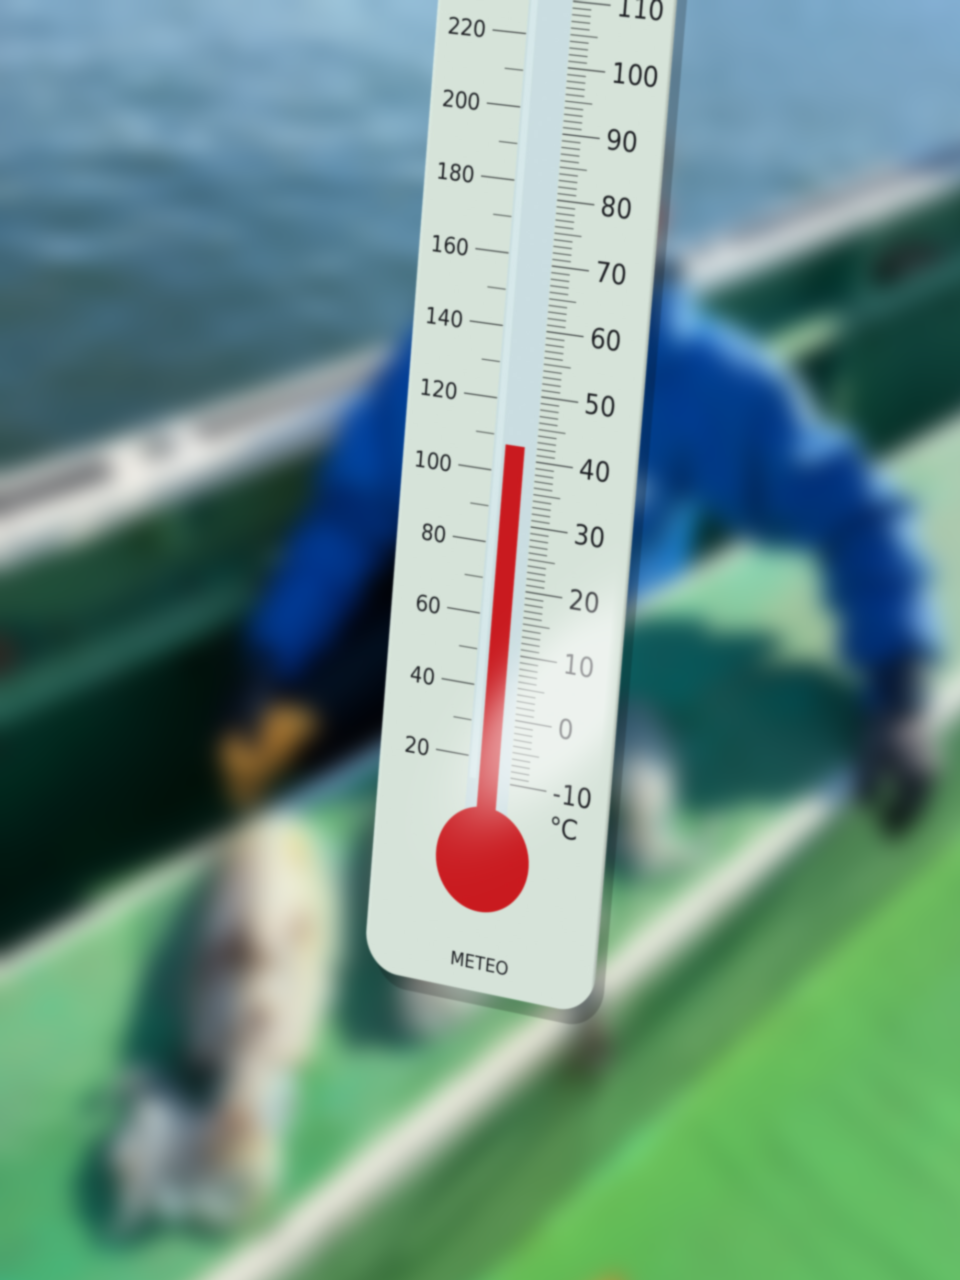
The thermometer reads 42 °C
